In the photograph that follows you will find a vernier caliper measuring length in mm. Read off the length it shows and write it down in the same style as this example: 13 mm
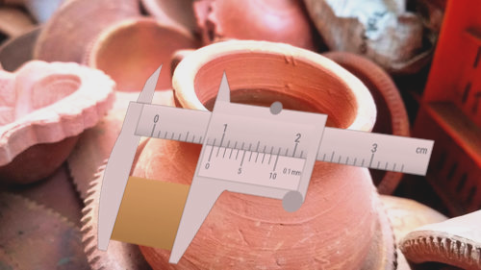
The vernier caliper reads 9.0 mm
